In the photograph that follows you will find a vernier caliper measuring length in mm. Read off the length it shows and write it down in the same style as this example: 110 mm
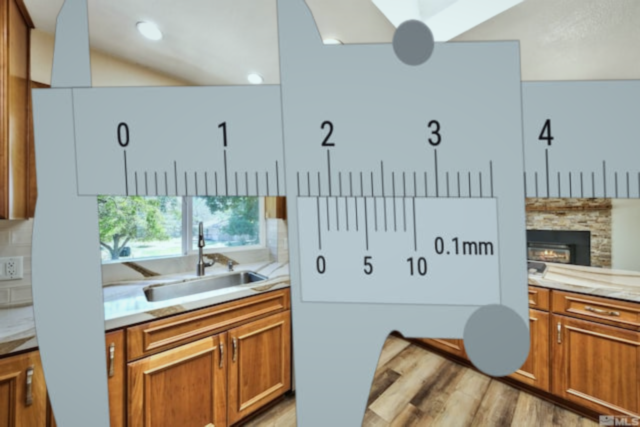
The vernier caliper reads 18.8 mm
